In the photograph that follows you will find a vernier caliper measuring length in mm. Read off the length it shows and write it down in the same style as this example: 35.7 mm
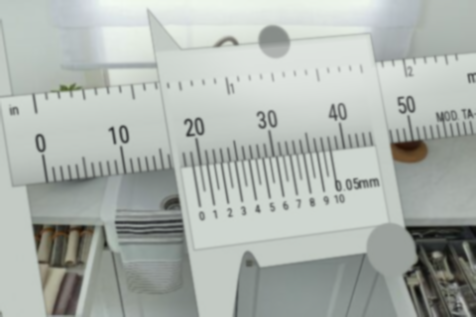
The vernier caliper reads 19.0 mm
